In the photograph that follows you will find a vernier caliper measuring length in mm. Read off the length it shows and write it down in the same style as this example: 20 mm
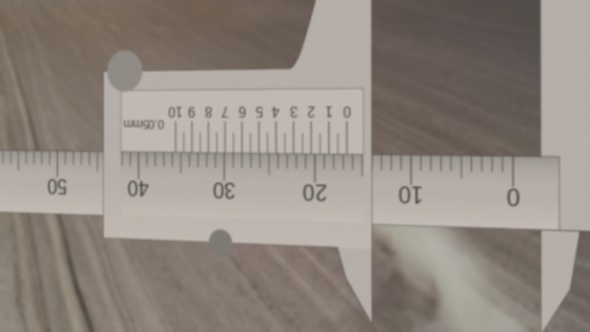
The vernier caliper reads 16.6 mm
